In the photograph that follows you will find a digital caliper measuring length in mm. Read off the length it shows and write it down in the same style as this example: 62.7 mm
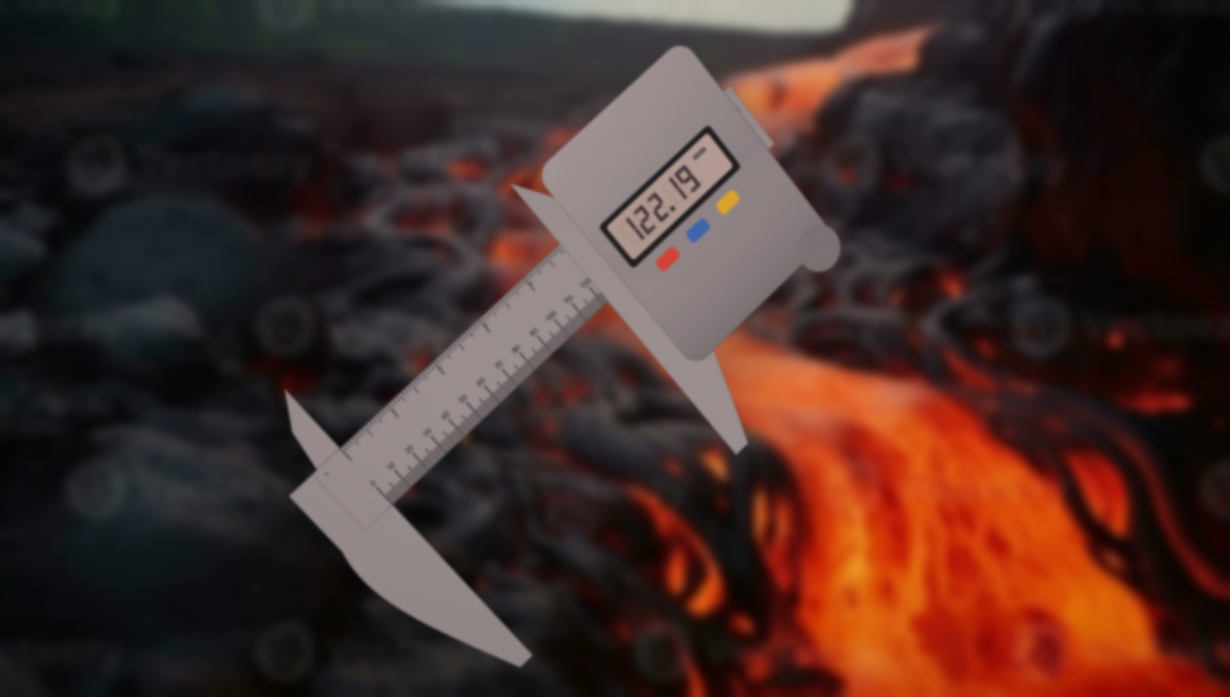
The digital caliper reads 122.19 mm
